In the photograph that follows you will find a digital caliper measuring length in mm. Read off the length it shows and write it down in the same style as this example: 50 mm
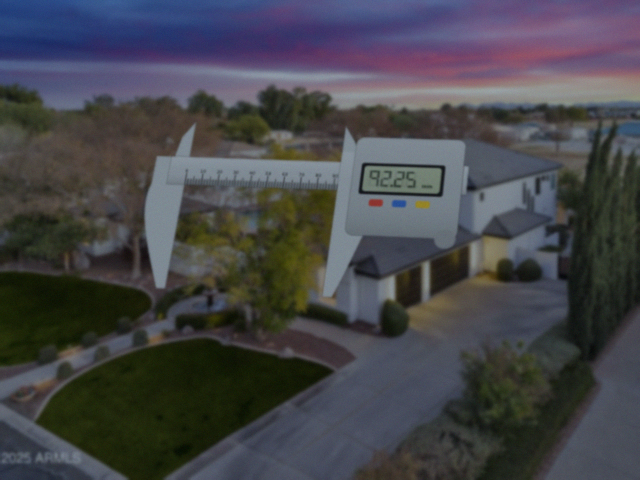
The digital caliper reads 92.25 mm
